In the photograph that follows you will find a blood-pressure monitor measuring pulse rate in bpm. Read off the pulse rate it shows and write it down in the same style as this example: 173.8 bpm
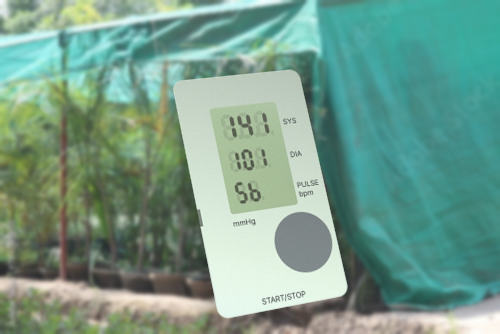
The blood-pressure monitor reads 56 bpm
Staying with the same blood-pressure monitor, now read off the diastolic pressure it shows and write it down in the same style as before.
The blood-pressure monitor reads 101 mmHg
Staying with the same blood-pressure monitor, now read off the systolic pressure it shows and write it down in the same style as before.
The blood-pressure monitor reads 141 mmHg
